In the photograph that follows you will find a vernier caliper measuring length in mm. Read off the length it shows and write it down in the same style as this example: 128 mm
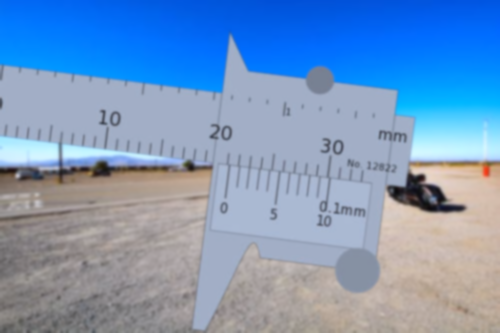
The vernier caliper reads 21.2 mm
